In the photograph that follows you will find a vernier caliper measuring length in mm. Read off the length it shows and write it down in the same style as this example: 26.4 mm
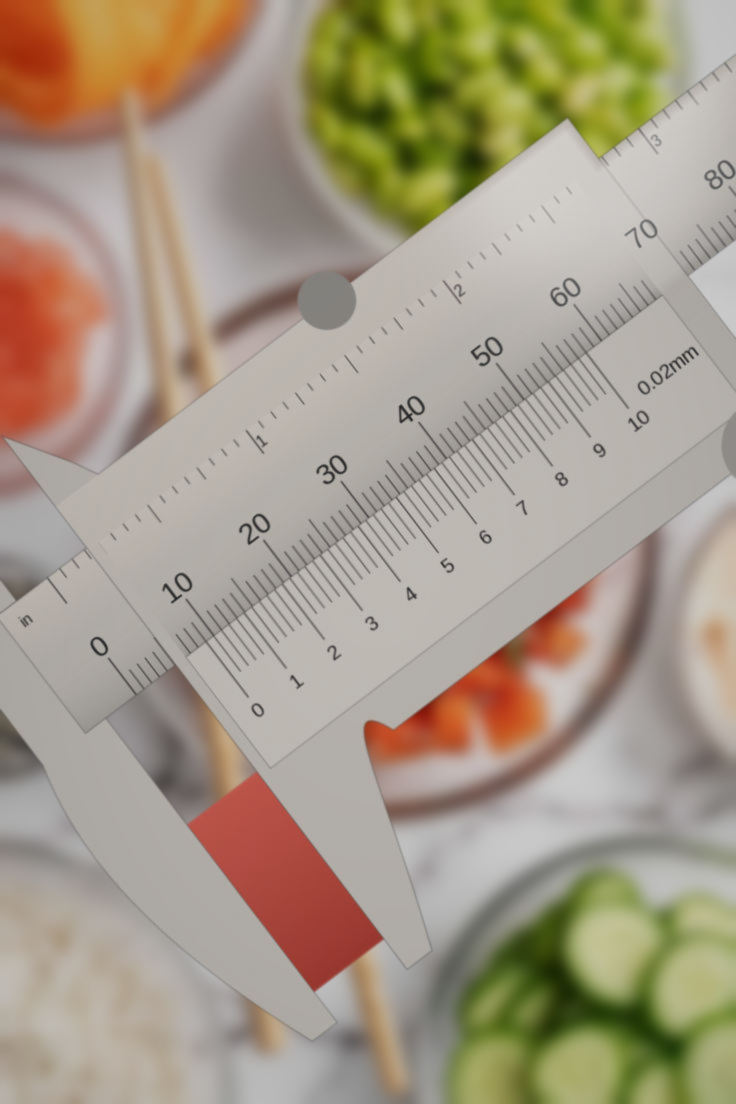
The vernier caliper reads 9.0 mm
